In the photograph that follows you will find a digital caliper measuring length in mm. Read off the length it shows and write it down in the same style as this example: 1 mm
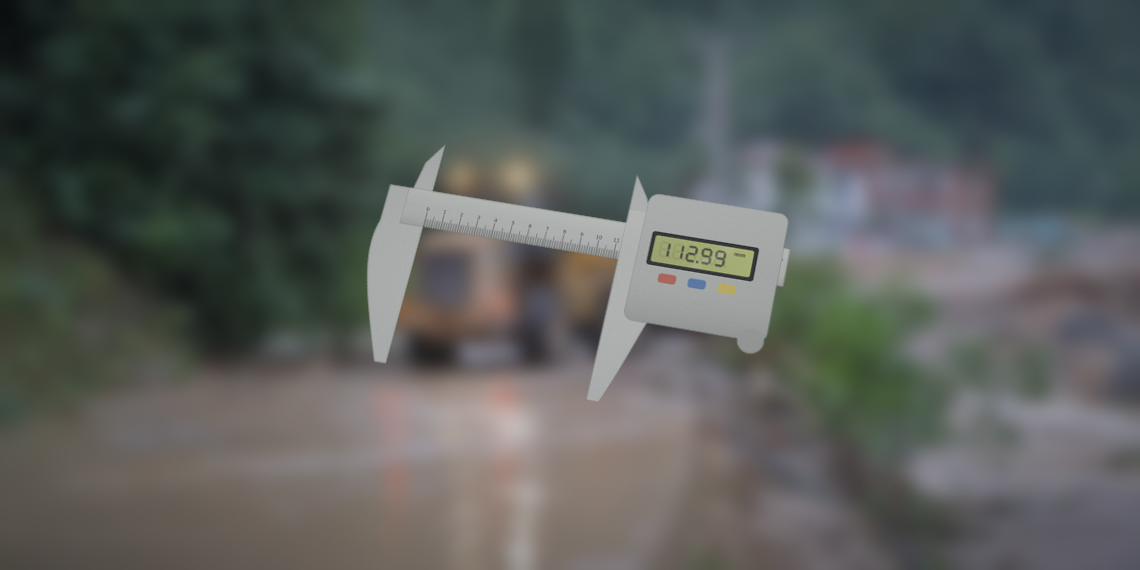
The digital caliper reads 112.99 mm
